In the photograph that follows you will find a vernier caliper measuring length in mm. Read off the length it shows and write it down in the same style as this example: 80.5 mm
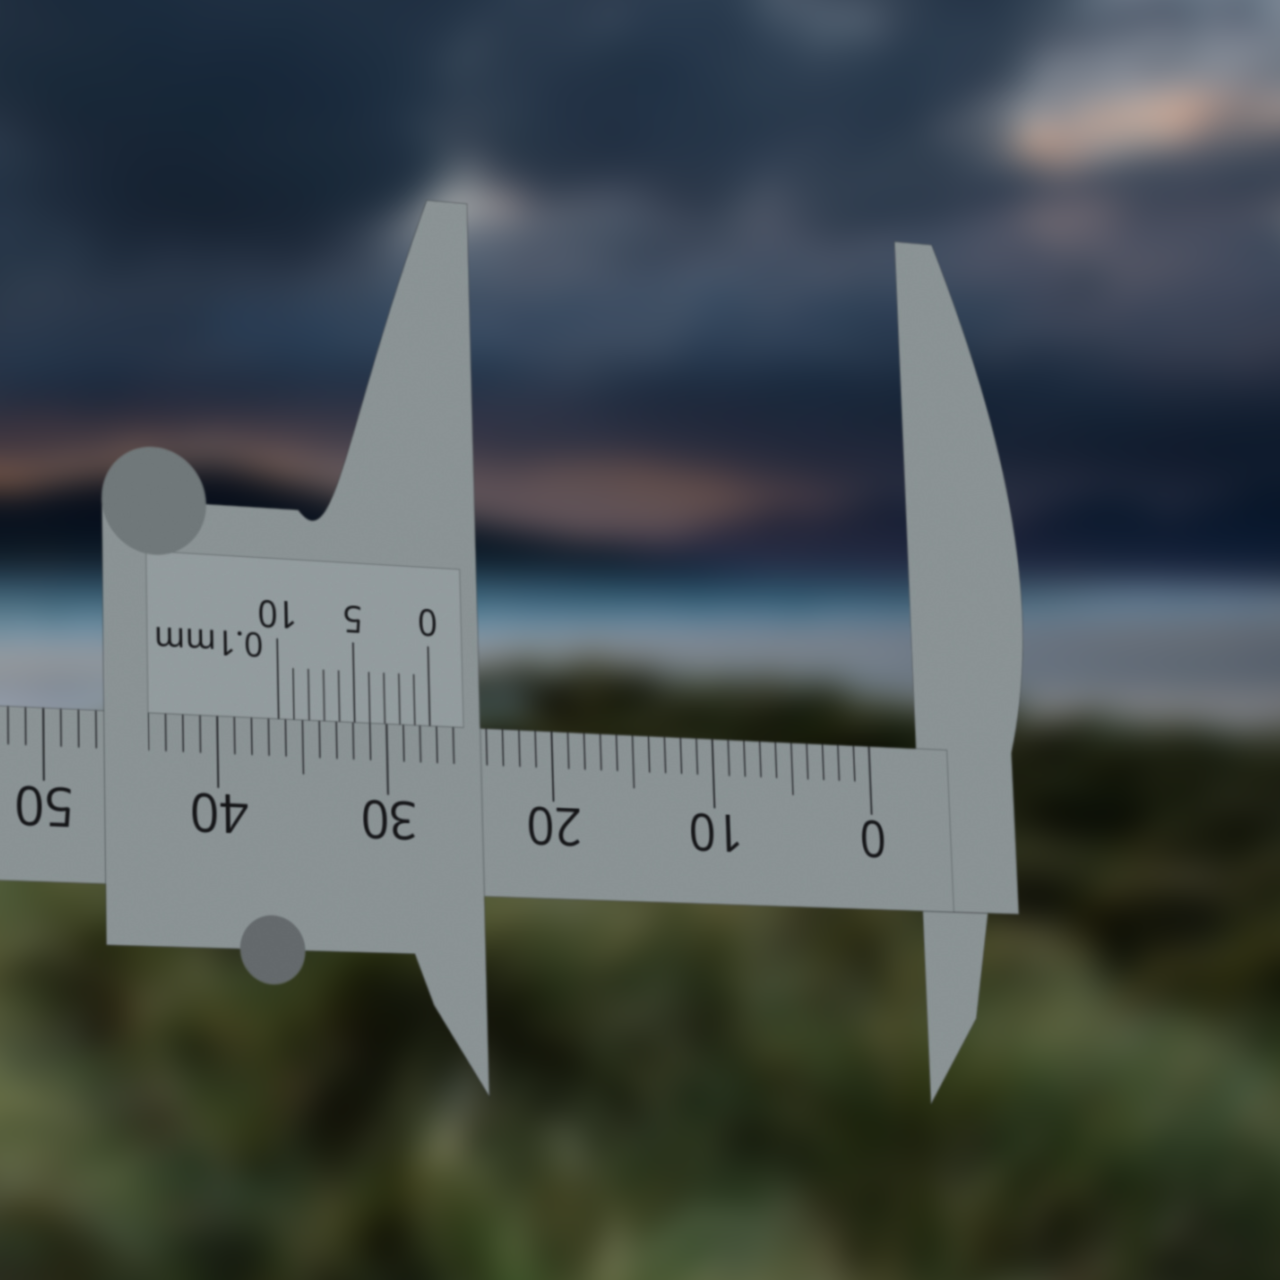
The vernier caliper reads 27.4 mm
